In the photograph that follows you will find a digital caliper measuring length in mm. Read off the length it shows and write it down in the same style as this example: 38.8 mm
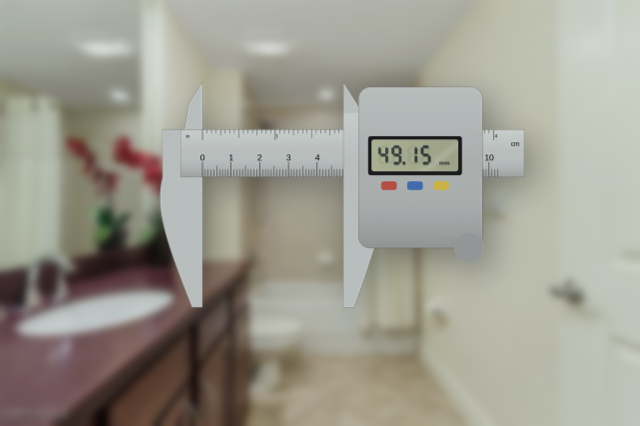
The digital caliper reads 49.15 mm
